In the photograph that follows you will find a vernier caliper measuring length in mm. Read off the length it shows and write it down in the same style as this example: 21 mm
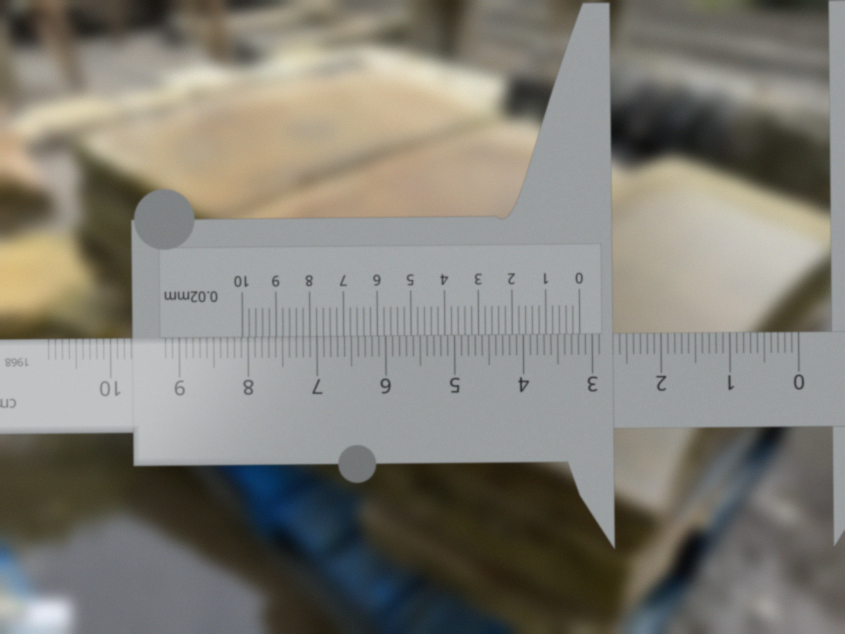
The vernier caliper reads 31.8 mm
